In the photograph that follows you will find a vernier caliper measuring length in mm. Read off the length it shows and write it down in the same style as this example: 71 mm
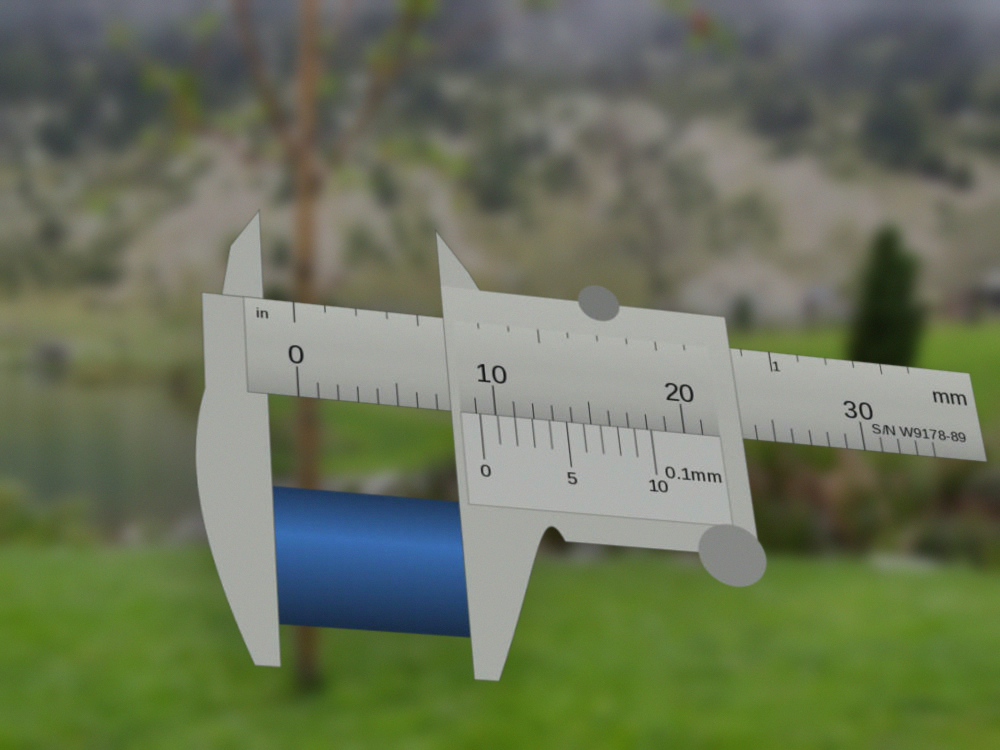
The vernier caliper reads 9.2 mm
